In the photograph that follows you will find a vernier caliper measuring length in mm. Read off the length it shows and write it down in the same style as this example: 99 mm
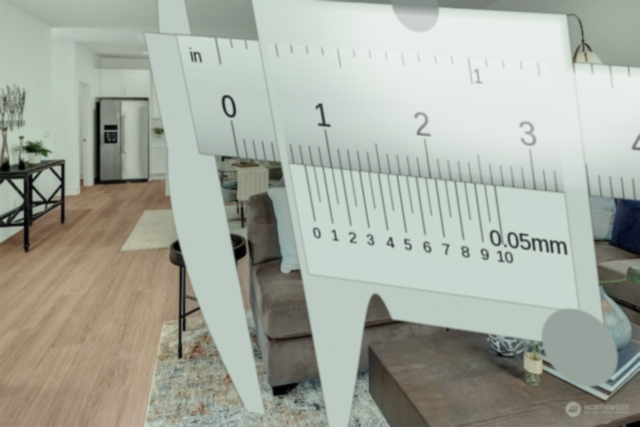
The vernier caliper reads 7.2 mm
